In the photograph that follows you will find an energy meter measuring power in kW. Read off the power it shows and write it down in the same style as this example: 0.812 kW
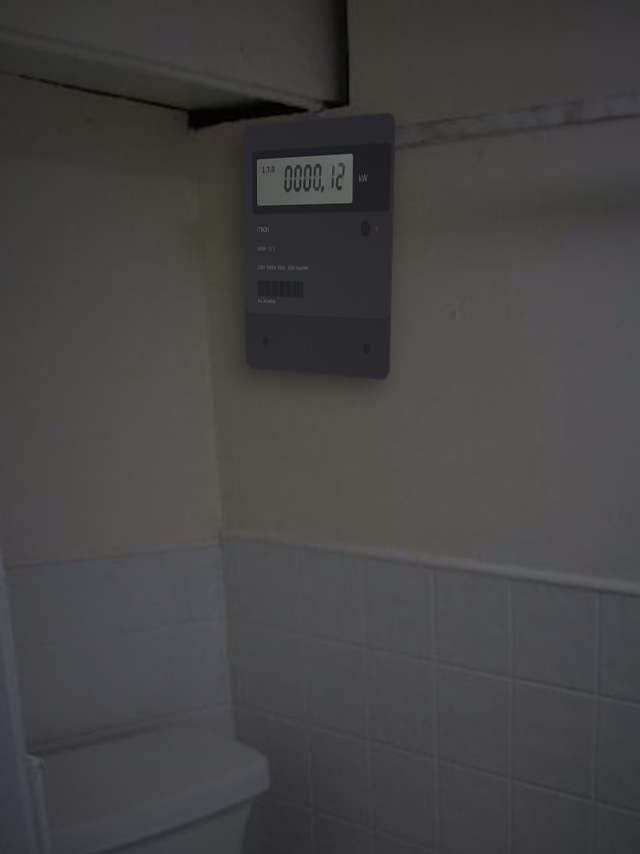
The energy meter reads 0.12 kW
